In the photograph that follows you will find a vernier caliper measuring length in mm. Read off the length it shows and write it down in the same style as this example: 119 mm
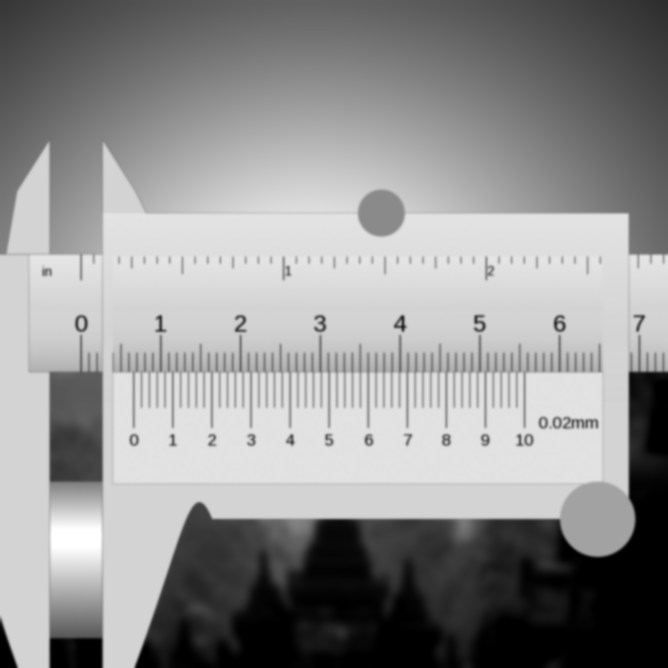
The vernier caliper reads 6.6 mm
